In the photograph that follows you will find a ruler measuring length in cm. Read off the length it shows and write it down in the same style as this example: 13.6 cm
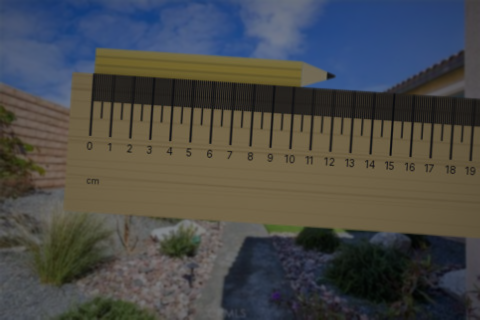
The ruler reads 12 cm
